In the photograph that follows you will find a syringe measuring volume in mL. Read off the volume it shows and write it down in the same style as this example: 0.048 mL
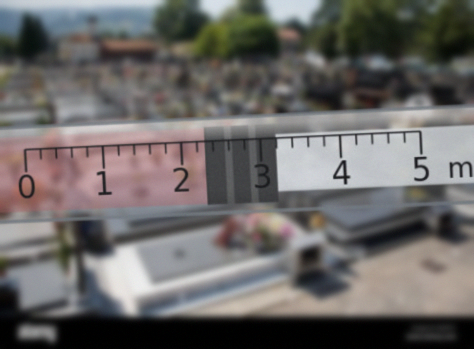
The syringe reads 2.3 mL
